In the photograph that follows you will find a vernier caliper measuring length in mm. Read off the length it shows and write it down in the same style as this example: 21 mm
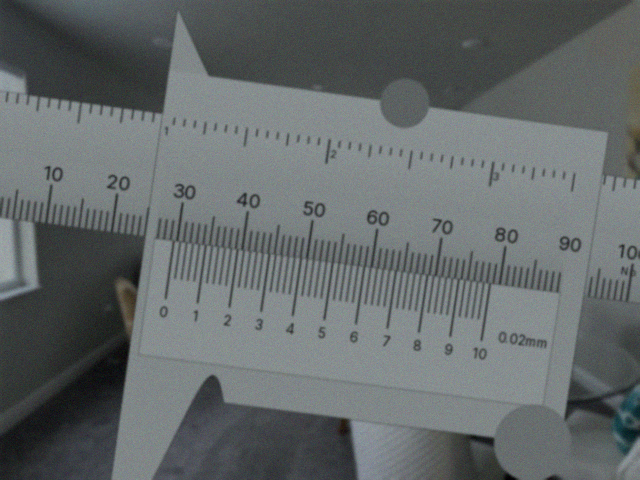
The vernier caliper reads 29.5 mm
